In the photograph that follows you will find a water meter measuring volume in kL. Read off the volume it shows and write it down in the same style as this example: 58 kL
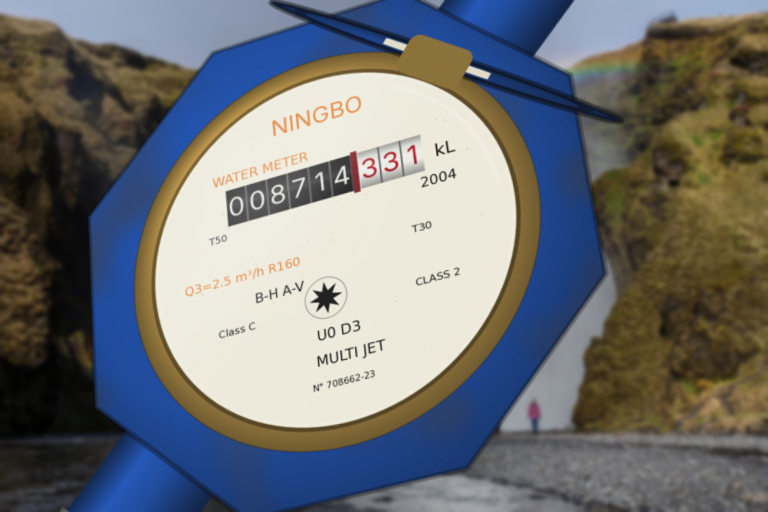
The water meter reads 8714.331 kL
